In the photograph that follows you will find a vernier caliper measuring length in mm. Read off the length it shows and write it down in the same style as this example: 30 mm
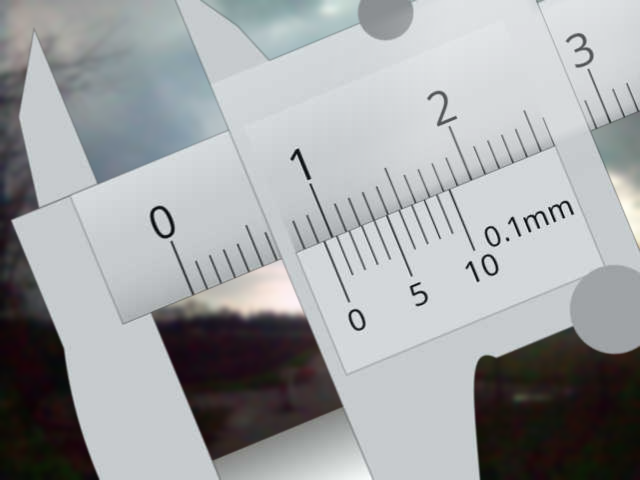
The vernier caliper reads 9.4 mm
